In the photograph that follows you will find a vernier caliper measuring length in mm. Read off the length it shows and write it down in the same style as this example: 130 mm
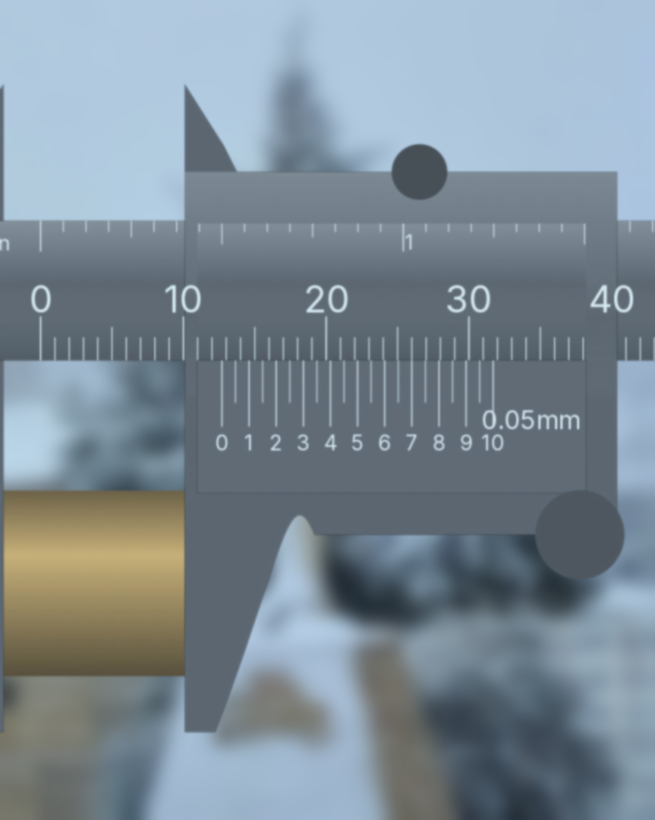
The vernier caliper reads 12.7 mm
